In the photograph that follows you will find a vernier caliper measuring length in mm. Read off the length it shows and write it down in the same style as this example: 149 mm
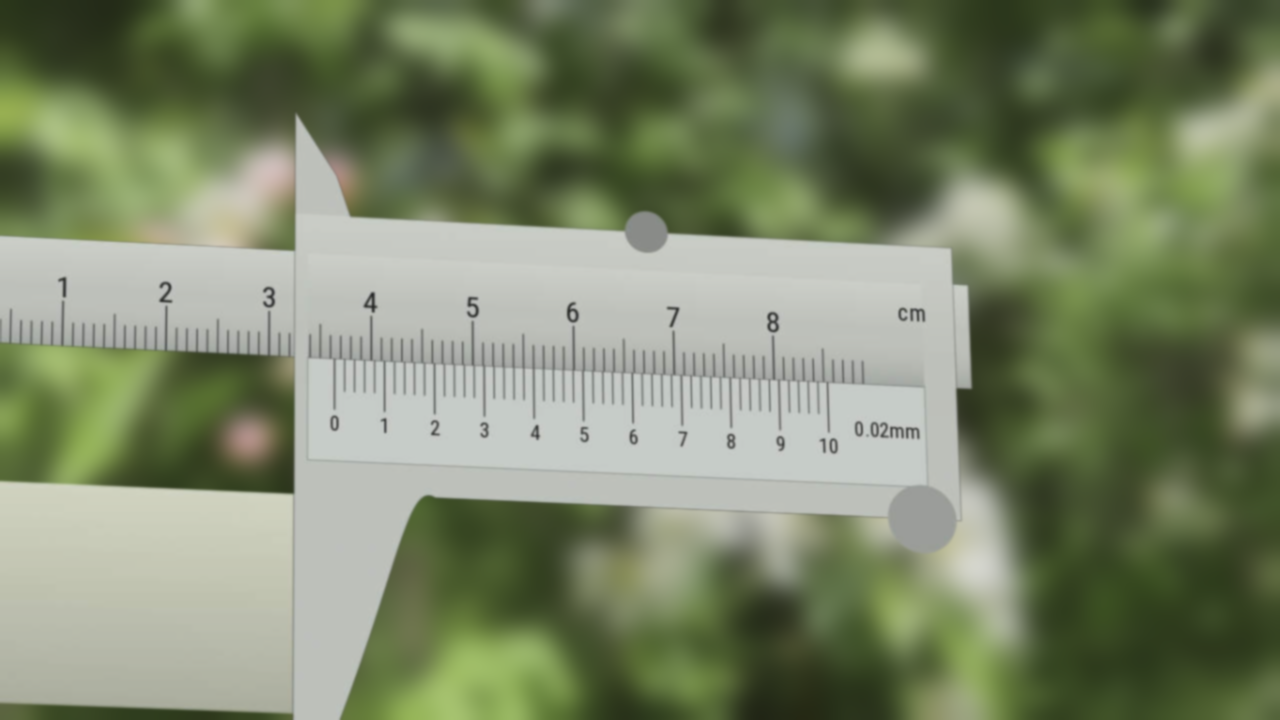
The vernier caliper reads 36.4 mm
